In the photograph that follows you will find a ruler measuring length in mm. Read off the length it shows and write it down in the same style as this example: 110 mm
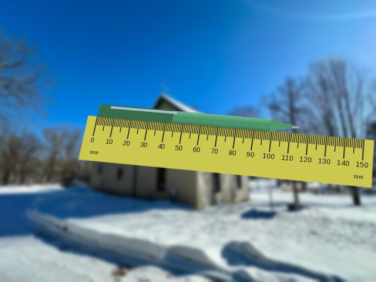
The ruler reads 115 mm
